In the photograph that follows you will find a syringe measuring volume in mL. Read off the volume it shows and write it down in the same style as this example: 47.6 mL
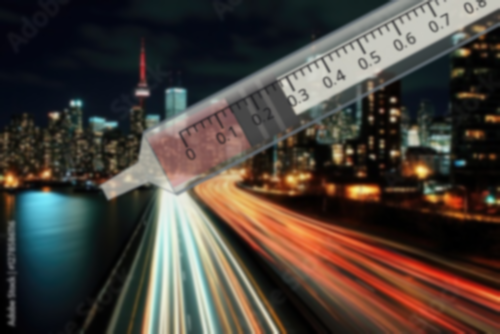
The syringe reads 0.14 mL
